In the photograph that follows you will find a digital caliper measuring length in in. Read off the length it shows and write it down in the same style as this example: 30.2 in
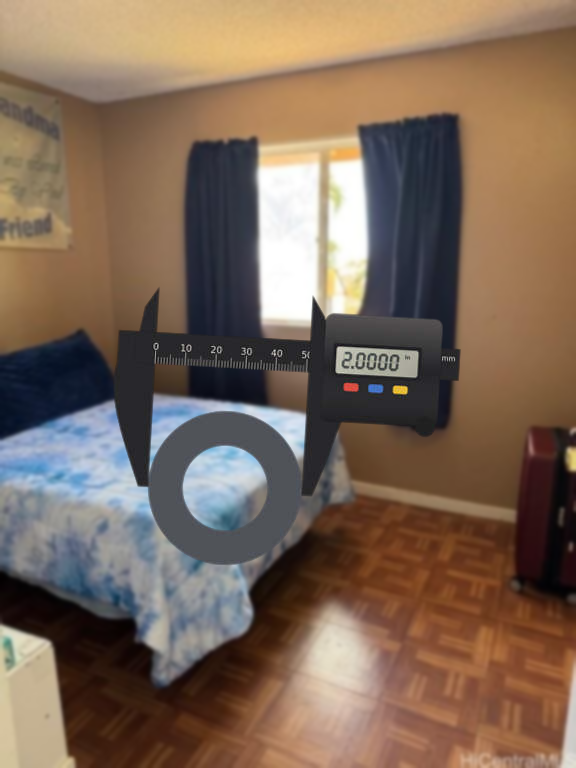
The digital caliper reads 2.0000 in
